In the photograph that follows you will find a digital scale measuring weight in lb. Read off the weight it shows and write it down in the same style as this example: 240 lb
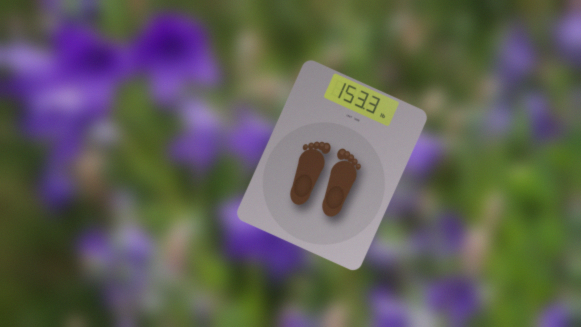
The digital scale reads 153.3 lb
